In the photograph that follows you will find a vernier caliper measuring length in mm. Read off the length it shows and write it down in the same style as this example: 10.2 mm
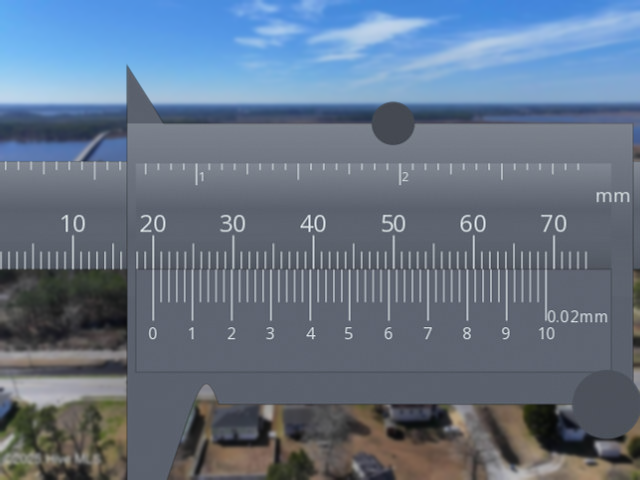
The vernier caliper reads 20.0 mm
